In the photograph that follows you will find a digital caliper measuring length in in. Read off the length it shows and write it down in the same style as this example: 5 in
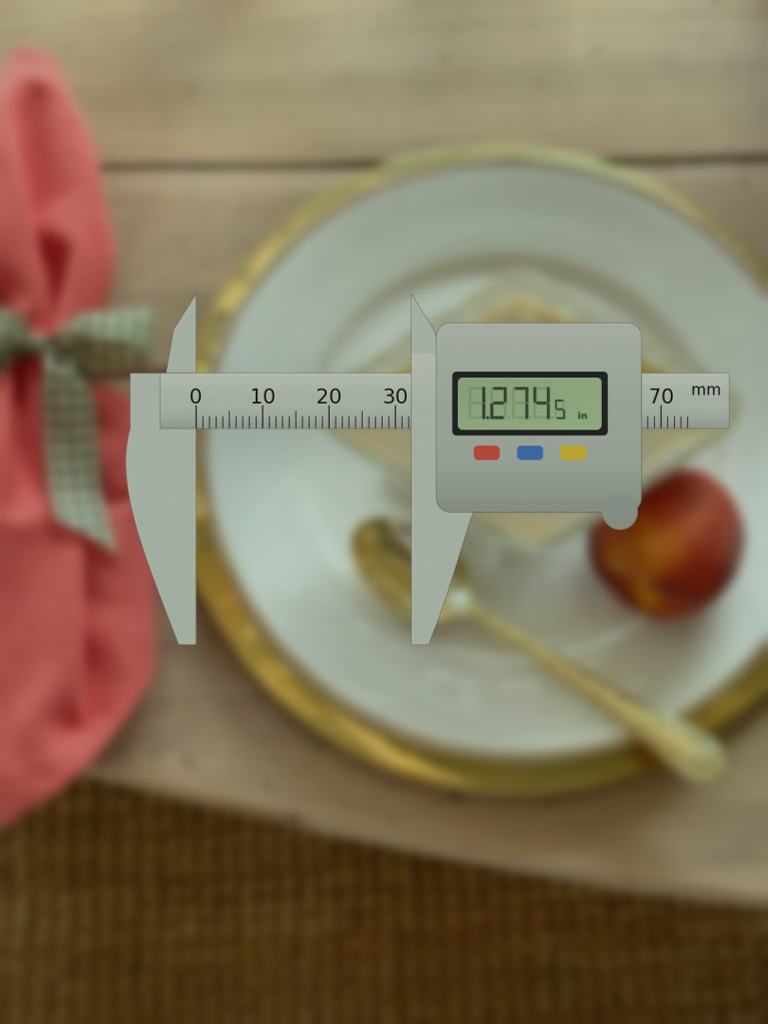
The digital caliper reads 1.2745 in
